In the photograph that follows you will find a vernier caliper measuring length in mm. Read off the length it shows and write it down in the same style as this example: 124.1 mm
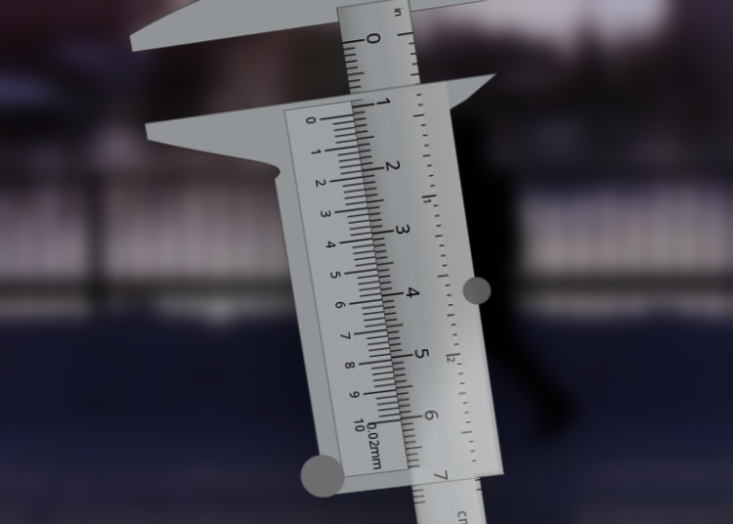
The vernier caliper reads 11.2 mm
